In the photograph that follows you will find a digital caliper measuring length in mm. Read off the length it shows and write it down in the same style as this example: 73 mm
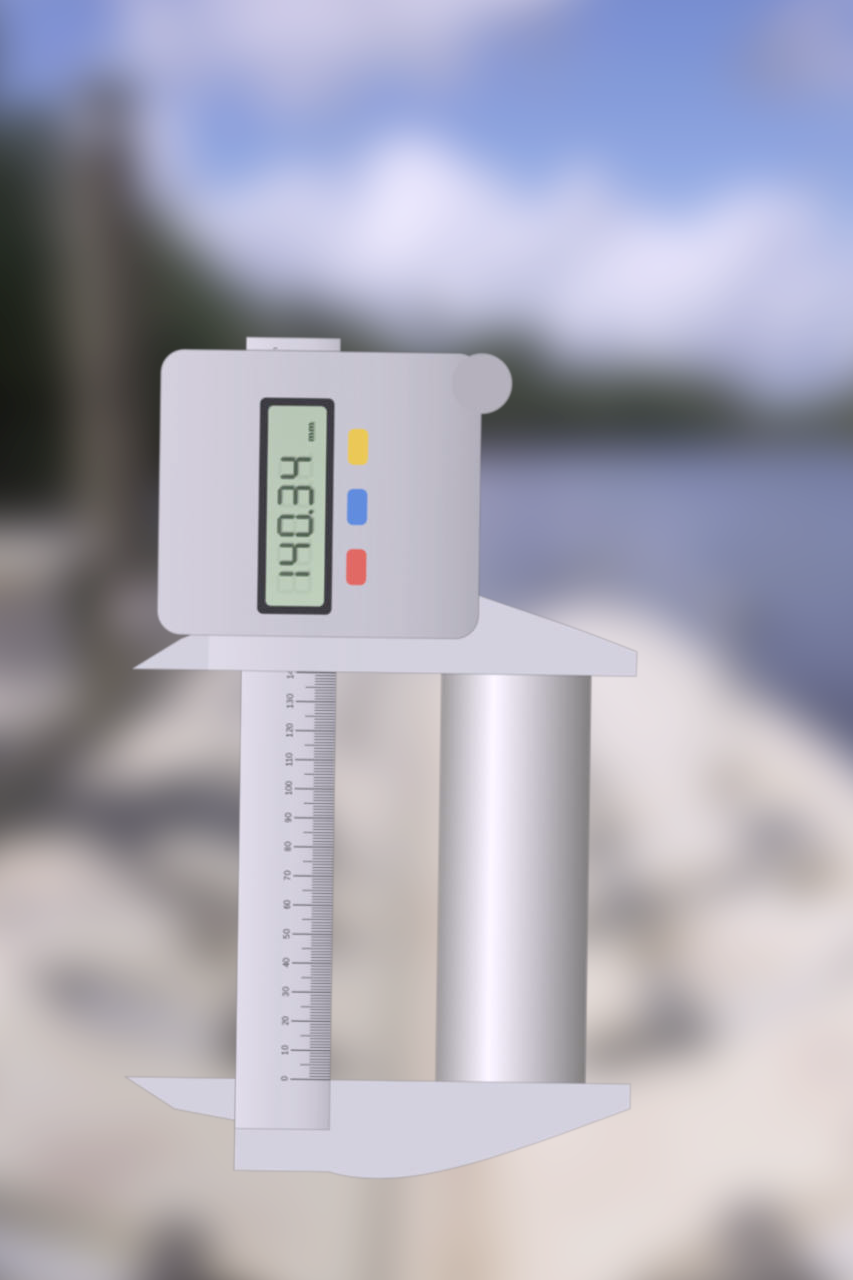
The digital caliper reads 140.34 mm
